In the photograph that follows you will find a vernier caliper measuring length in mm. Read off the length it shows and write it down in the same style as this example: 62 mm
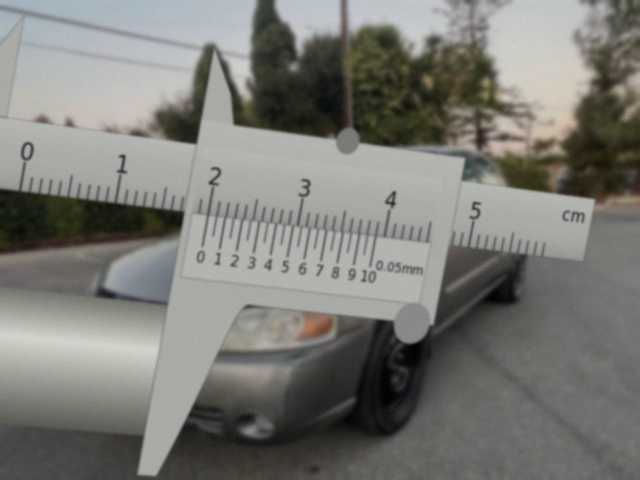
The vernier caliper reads 20.0 mm
